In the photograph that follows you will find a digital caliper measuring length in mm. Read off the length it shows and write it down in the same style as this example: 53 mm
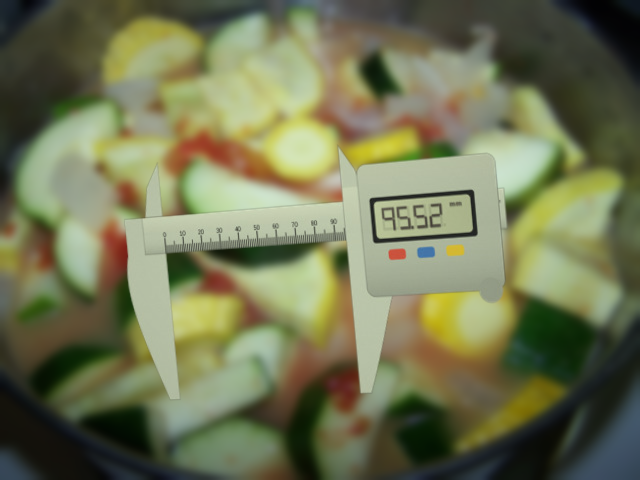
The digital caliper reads 95.52 mm
